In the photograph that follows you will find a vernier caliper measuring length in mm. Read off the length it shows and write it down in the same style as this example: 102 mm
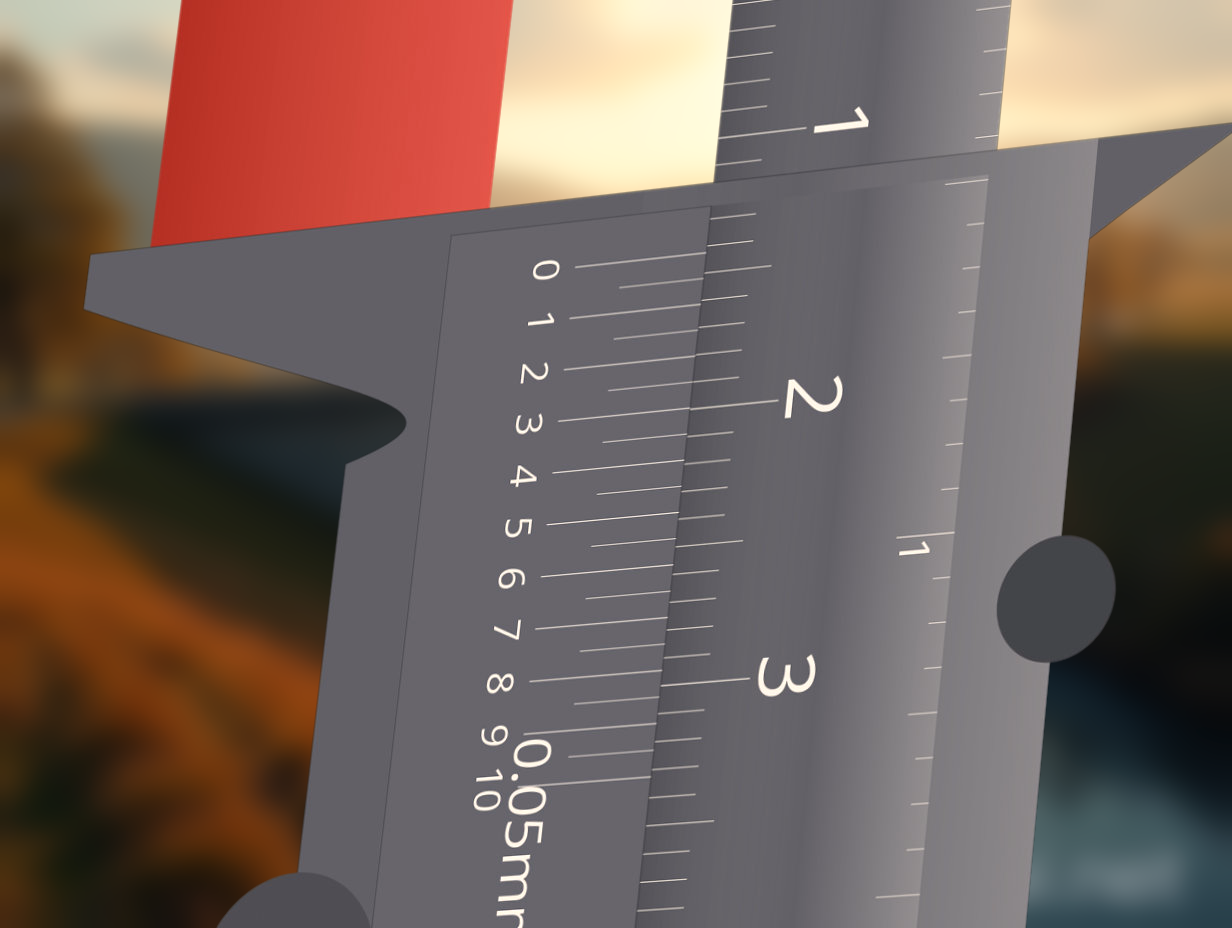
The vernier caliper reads 14.25 mm
